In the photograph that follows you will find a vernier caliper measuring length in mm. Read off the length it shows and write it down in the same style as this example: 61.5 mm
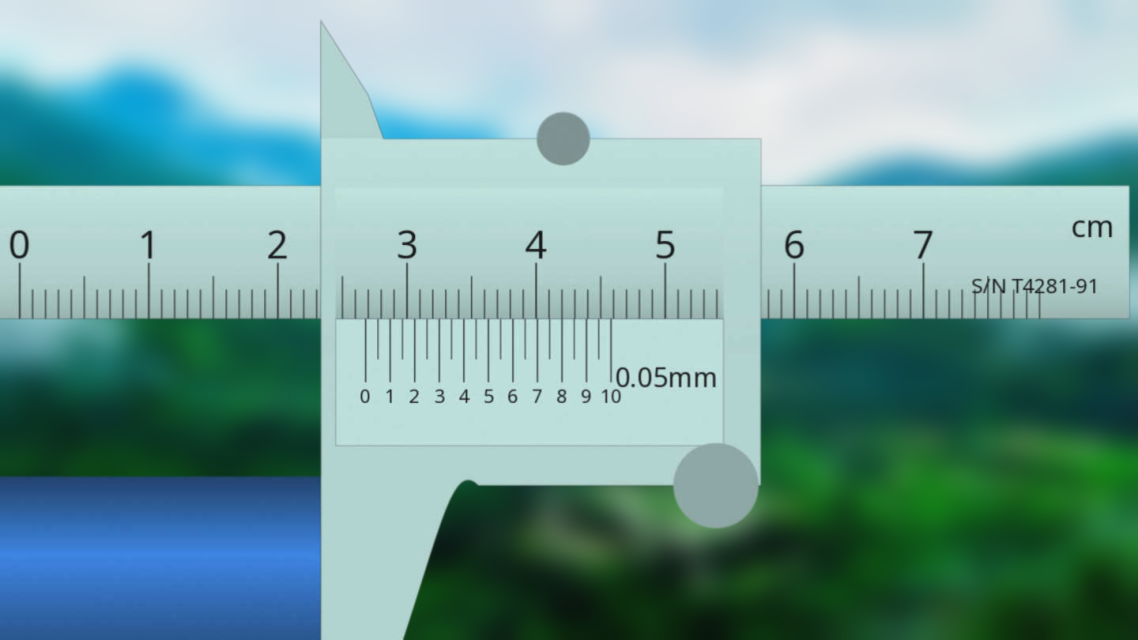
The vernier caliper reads 26.8 mm
